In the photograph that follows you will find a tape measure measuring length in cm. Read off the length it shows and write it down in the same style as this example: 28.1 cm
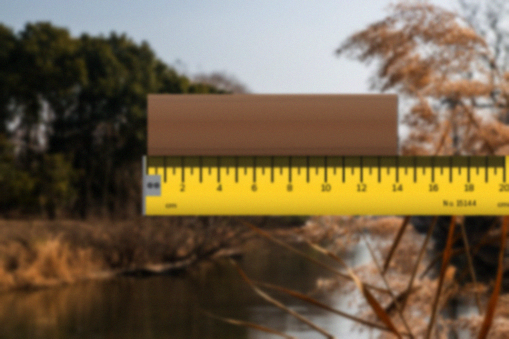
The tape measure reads 14 cm
